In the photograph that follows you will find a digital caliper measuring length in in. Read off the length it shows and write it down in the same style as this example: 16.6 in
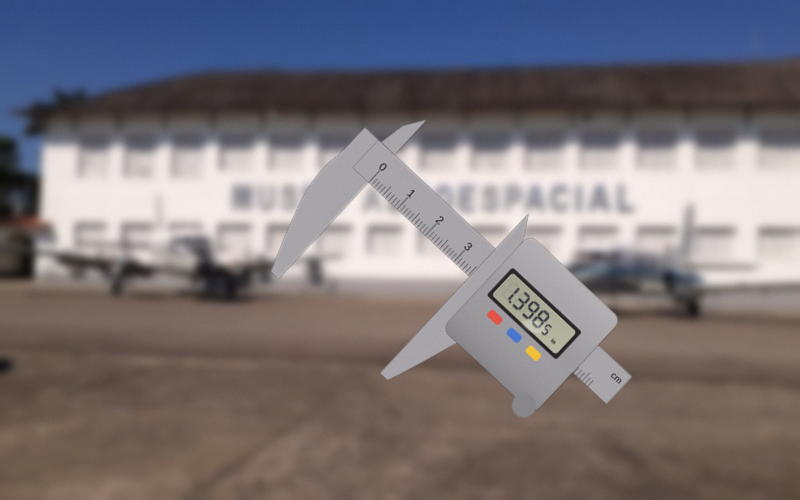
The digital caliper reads 1.3985 in
